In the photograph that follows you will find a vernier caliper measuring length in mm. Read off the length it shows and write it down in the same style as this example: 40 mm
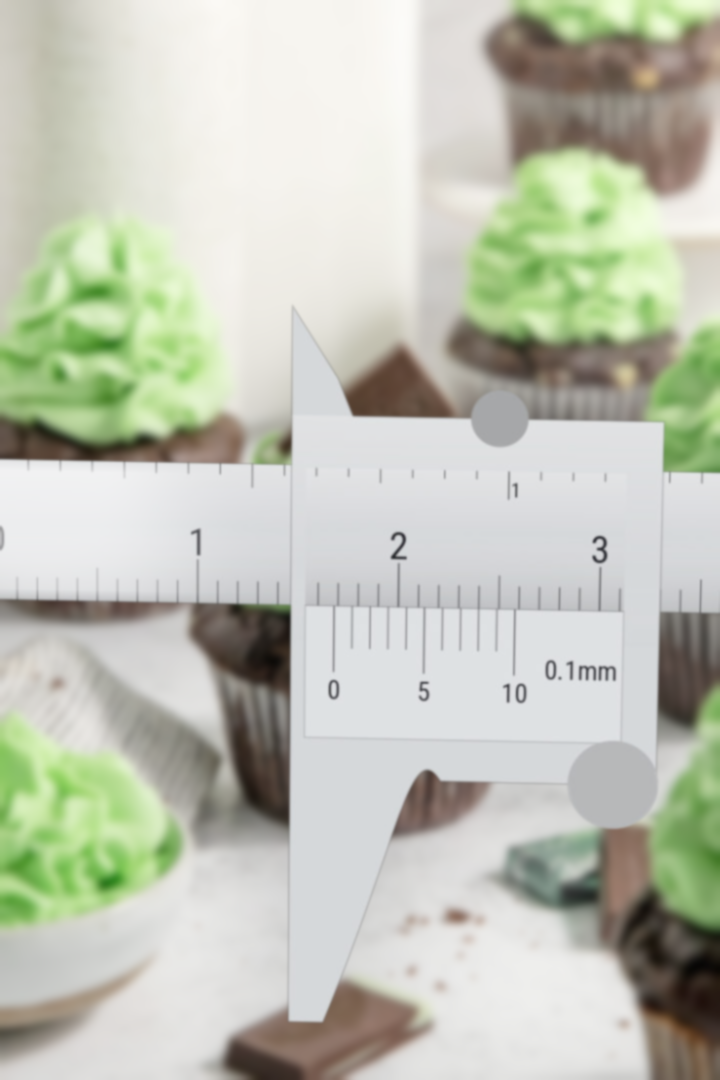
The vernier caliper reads 16.8 mm
